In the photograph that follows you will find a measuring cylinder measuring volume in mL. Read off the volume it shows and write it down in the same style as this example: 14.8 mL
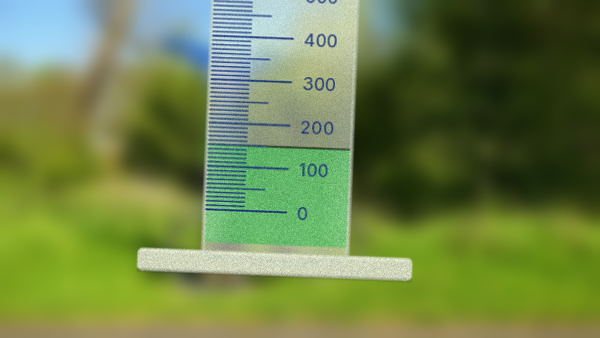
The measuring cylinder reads 150 mL
